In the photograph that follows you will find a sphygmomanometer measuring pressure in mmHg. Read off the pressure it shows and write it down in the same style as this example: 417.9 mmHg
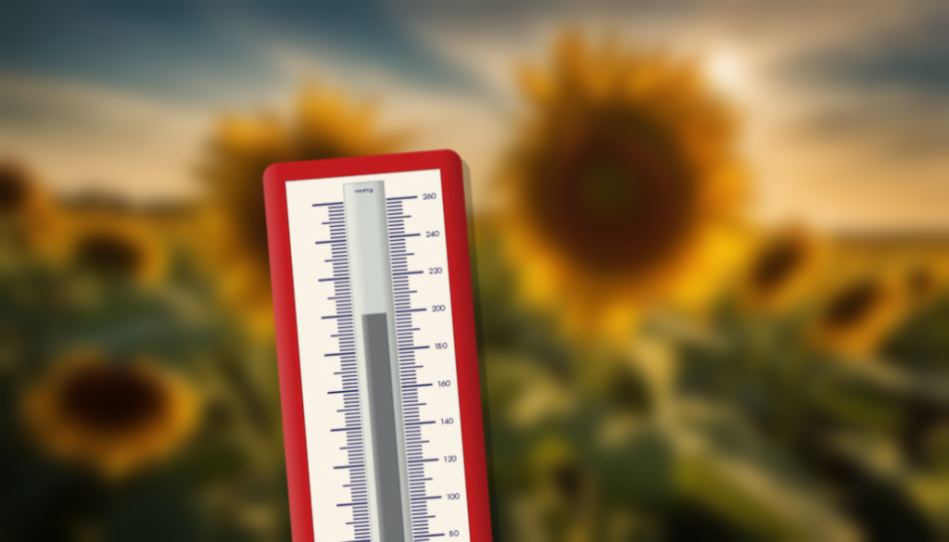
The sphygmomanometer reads 200 mmHg
